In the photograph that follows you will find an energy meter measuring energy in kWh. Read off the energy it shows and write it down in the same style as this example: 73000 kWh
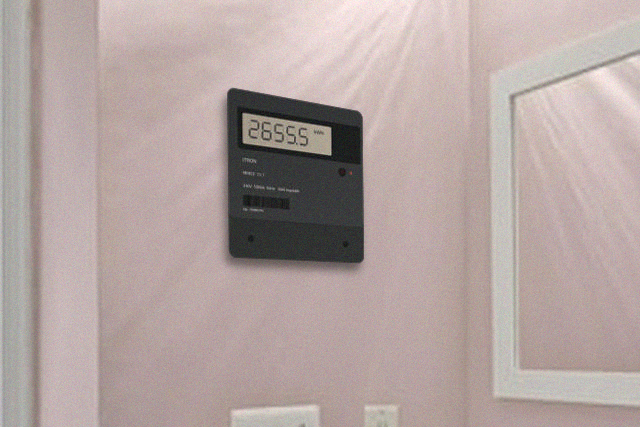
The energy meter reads 2655.5 kWh
